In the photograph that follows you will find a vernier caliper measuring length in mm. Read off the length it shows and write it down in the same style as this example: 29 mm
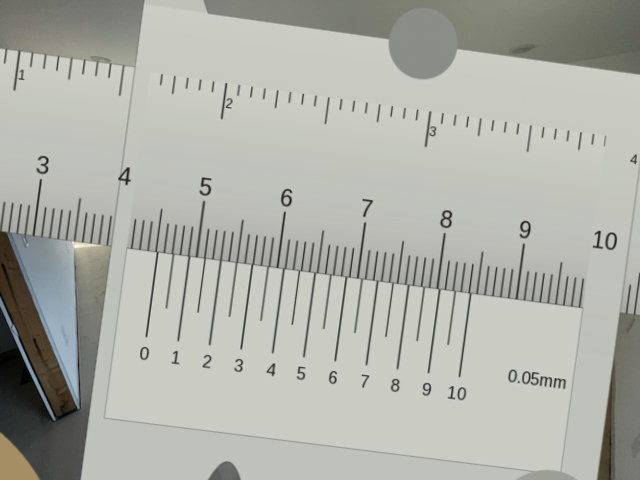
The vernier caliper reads 45.2 mm
